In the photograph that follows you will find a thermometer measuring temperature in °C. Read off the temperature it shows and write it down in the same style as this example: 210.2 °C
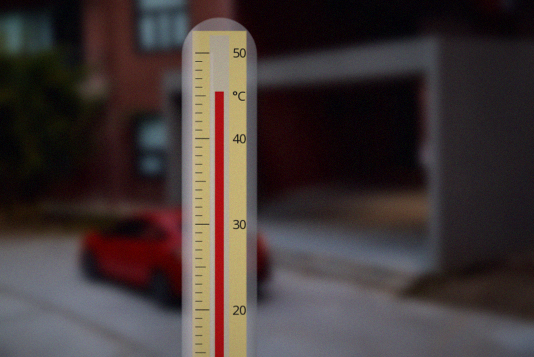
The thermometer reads 45.5 °C
